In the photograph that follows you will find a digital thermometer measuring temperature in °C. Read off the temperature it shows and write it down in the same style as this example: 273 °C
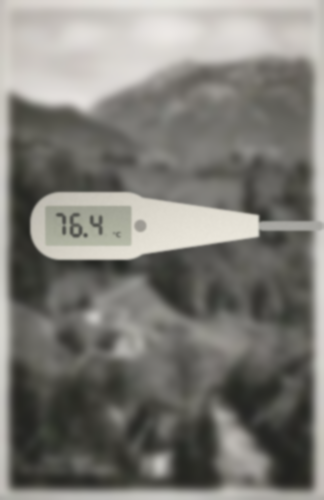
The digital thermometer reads 76.4 °C
